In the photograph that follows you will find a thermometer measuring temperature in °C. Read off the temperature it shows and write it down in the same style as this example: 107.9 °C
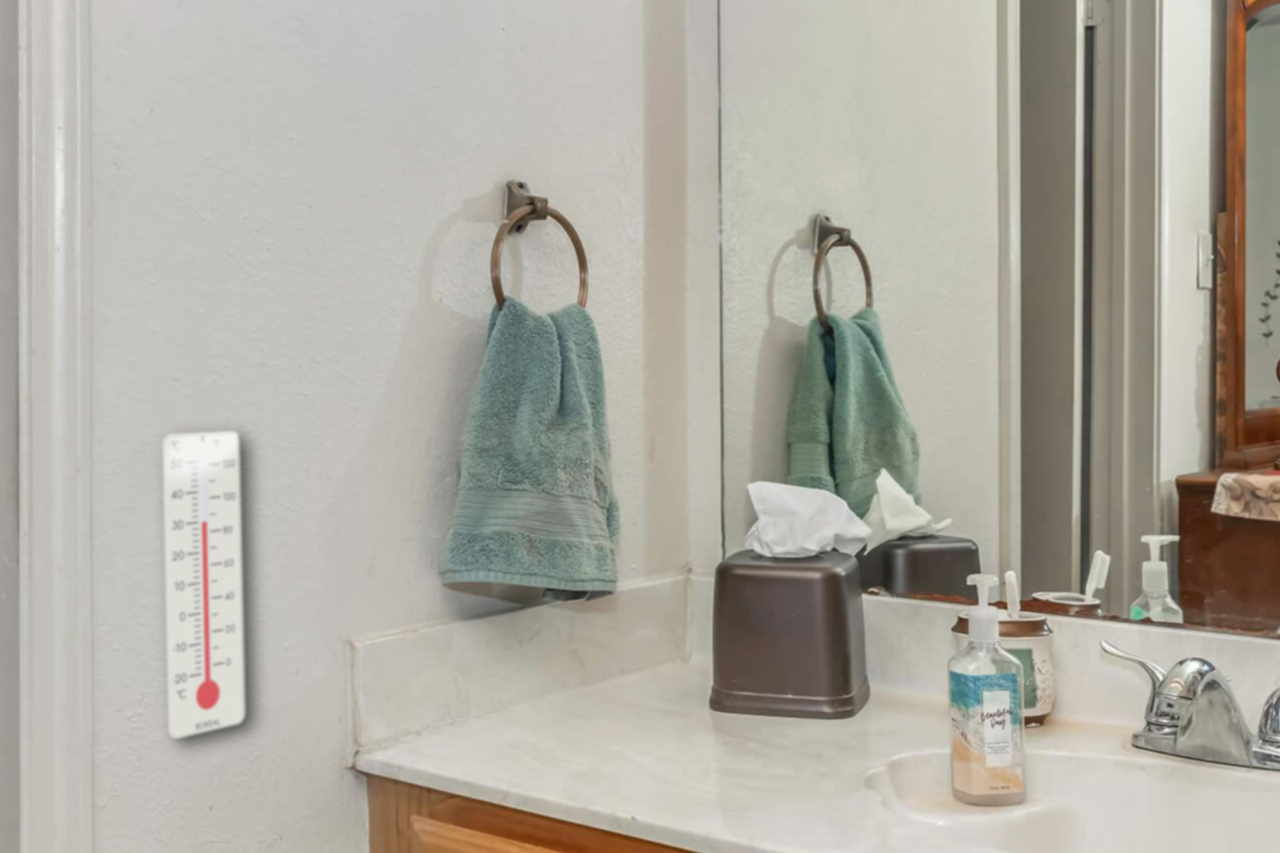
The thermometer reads 30 °C
